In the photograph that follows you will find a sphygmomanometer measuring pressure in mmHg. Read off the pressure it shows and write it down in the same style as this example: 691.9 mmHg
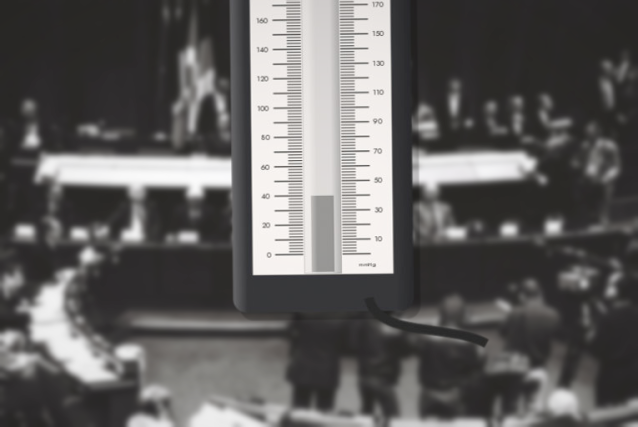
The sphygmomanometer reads 40 mmHg
